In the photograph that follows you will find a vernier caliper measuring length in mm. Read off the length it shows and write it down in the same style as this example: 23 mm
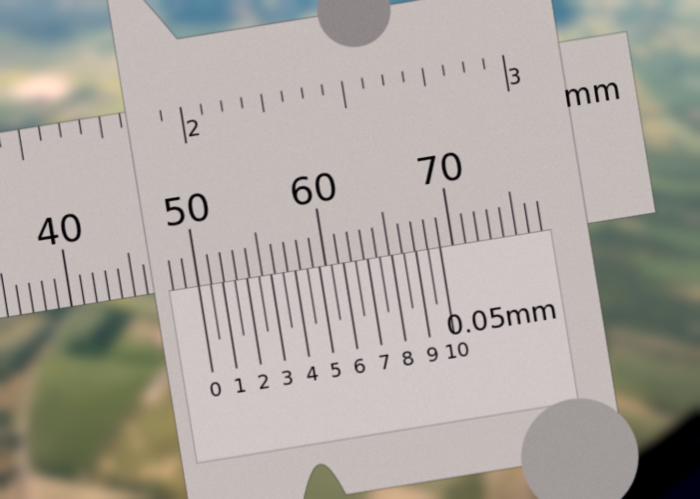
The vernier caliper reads 50.0 mm
